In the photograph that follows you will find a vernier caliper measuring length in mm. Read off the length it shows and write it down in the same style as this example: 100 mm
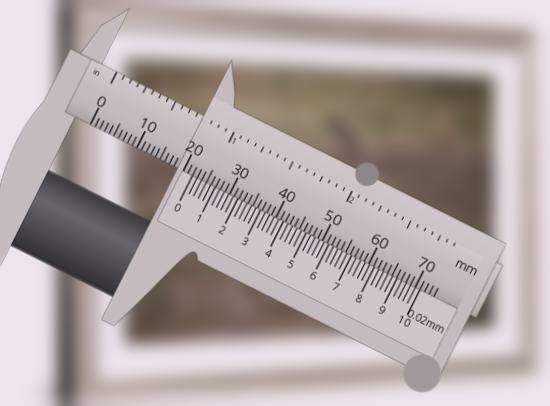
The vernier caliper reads 22.0 mm
